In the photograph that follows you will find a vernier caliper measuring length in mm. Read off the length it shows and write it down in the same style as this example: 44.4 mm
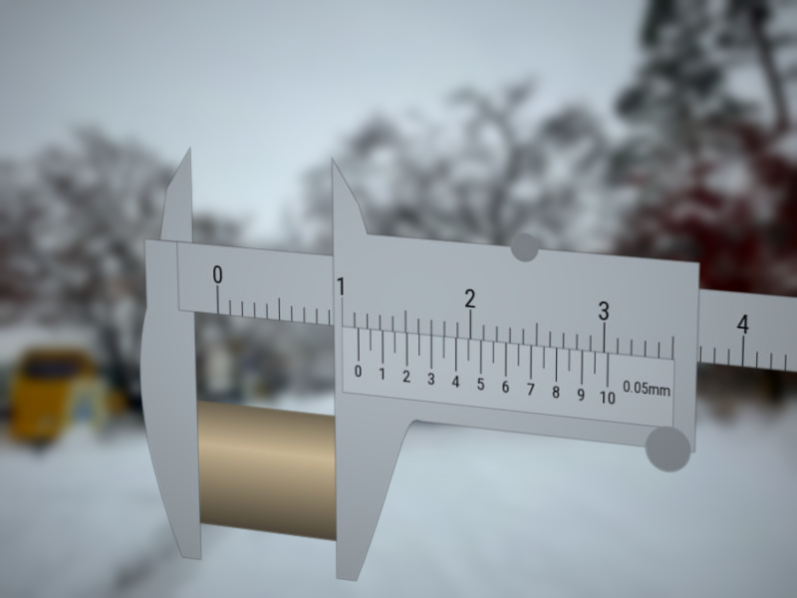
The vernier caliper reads 11.3 mm
